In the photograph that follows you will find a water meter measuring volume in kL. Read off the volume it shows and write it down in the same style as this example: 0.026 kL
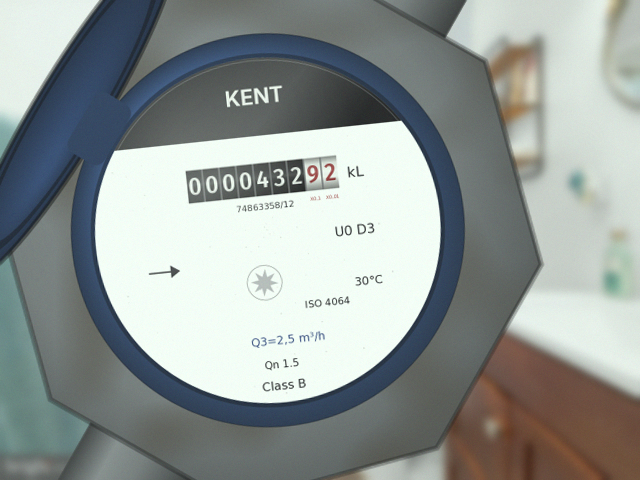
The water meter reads 432.92 kL
